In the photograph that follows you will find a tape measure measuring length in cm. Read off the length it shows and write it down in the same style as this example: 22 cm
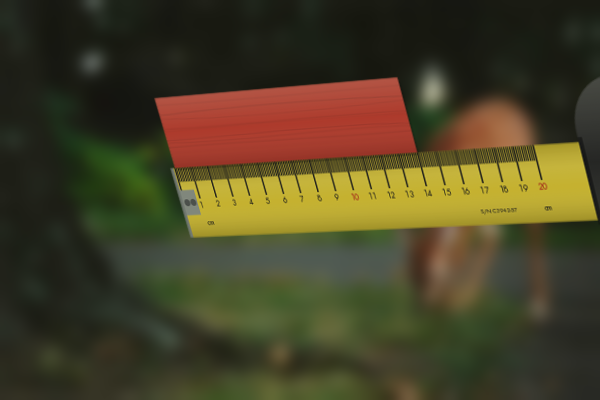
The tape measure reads 14 cm
